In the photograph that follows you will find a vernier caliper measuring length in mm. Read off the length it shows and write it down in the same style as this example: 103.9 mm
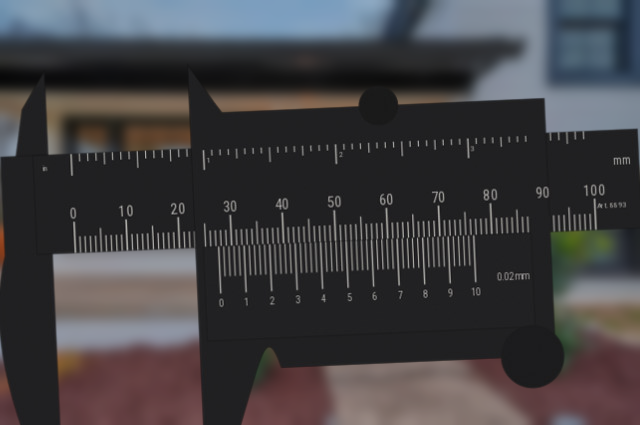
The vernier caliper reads 27.5 mm
